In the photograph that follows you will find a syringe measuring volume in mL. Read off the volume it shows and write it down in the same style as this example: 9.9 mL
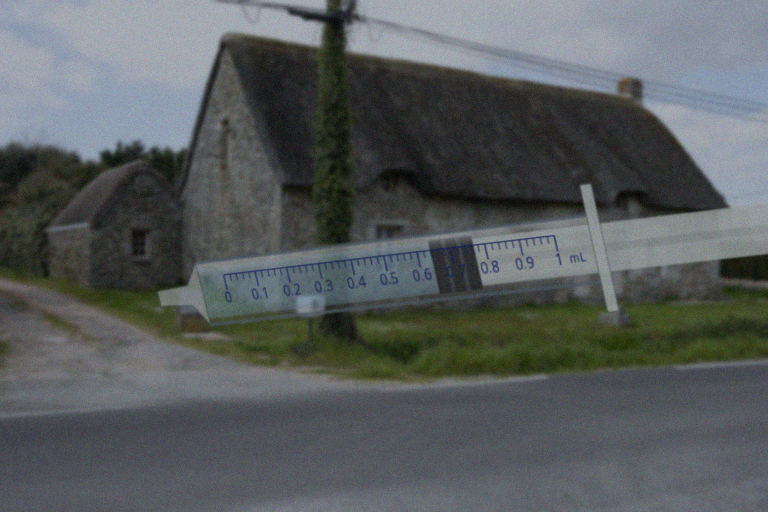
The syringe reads 0.64 mL
